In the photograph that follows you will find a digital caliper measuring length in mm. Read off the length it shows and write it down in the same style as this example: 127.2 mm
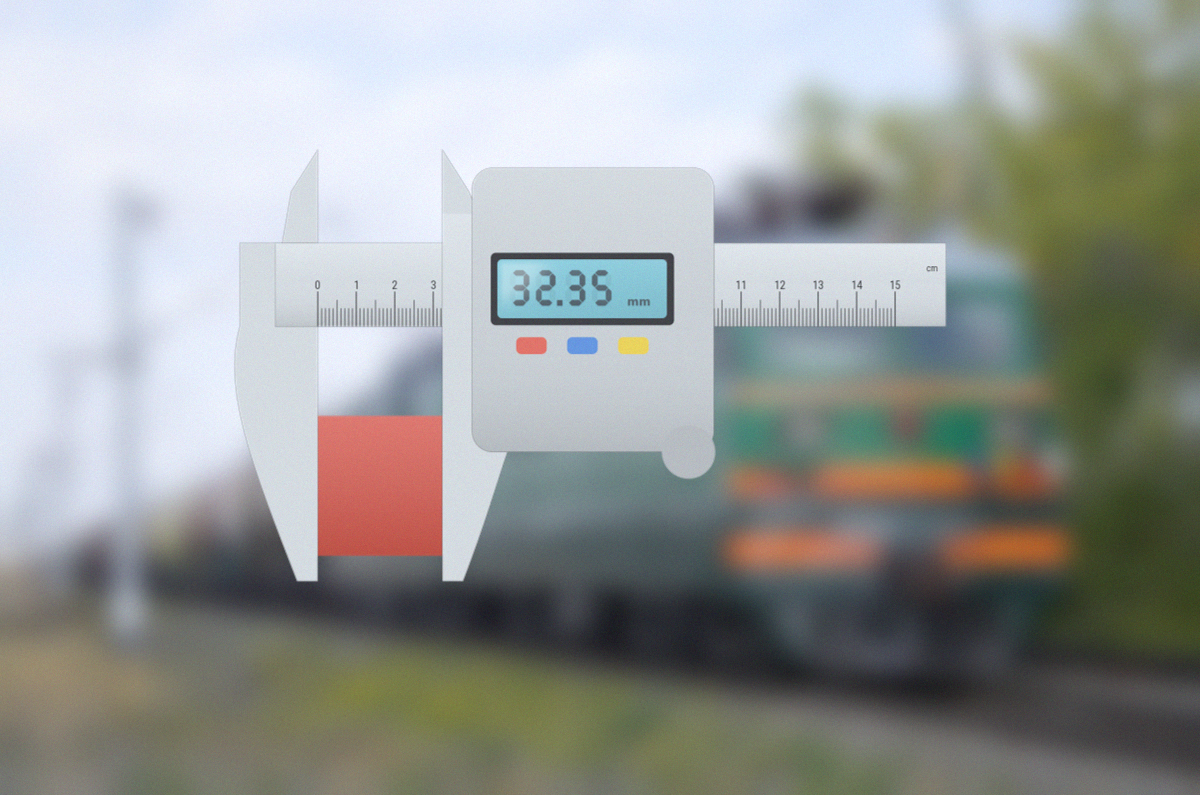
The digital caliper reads 32.35 mm
